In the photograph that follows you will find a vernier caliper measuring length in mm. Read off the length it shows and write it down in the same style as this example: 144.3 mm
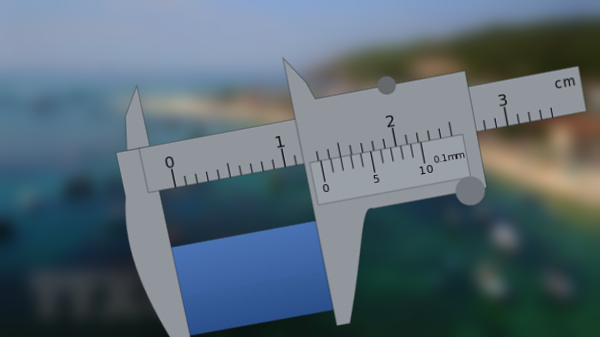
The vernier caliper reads 13.2 mm
